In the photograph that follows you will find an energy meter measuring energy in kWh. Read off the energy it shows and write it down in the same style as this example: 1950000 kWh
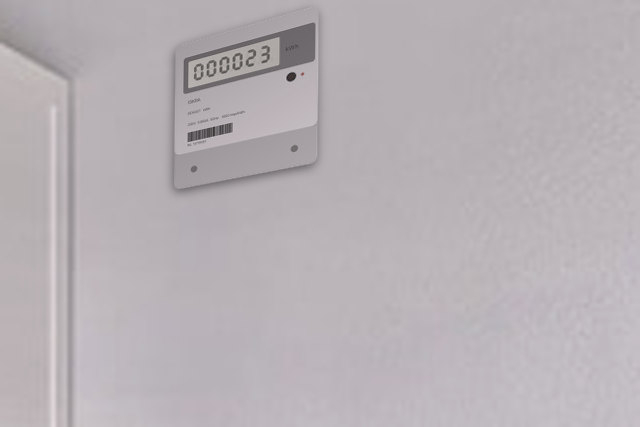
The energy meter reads 23 kWh
